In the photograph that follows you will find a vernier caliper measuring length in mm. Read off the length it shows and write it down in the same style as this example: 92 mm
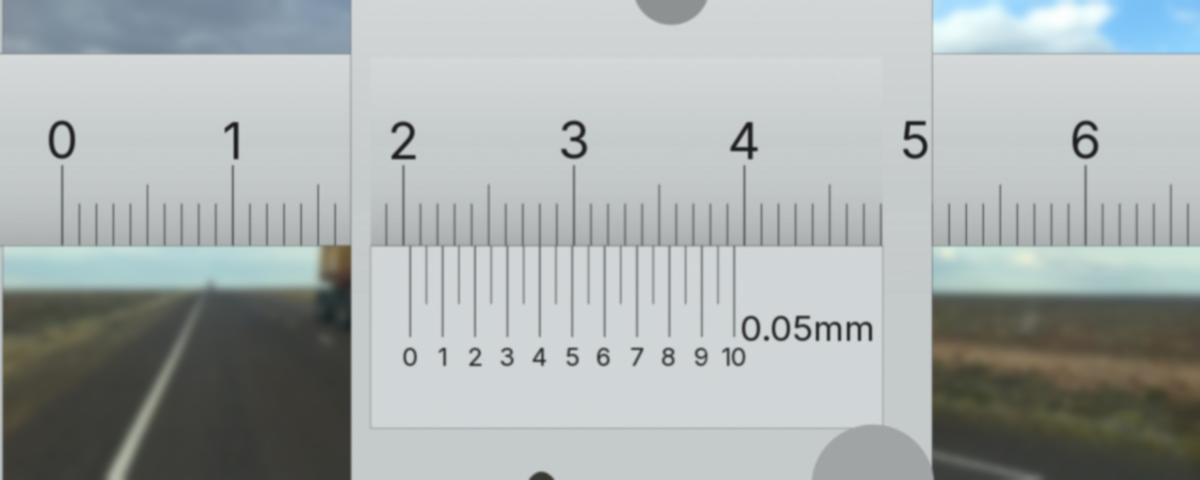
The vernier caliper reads 20.4 mm
